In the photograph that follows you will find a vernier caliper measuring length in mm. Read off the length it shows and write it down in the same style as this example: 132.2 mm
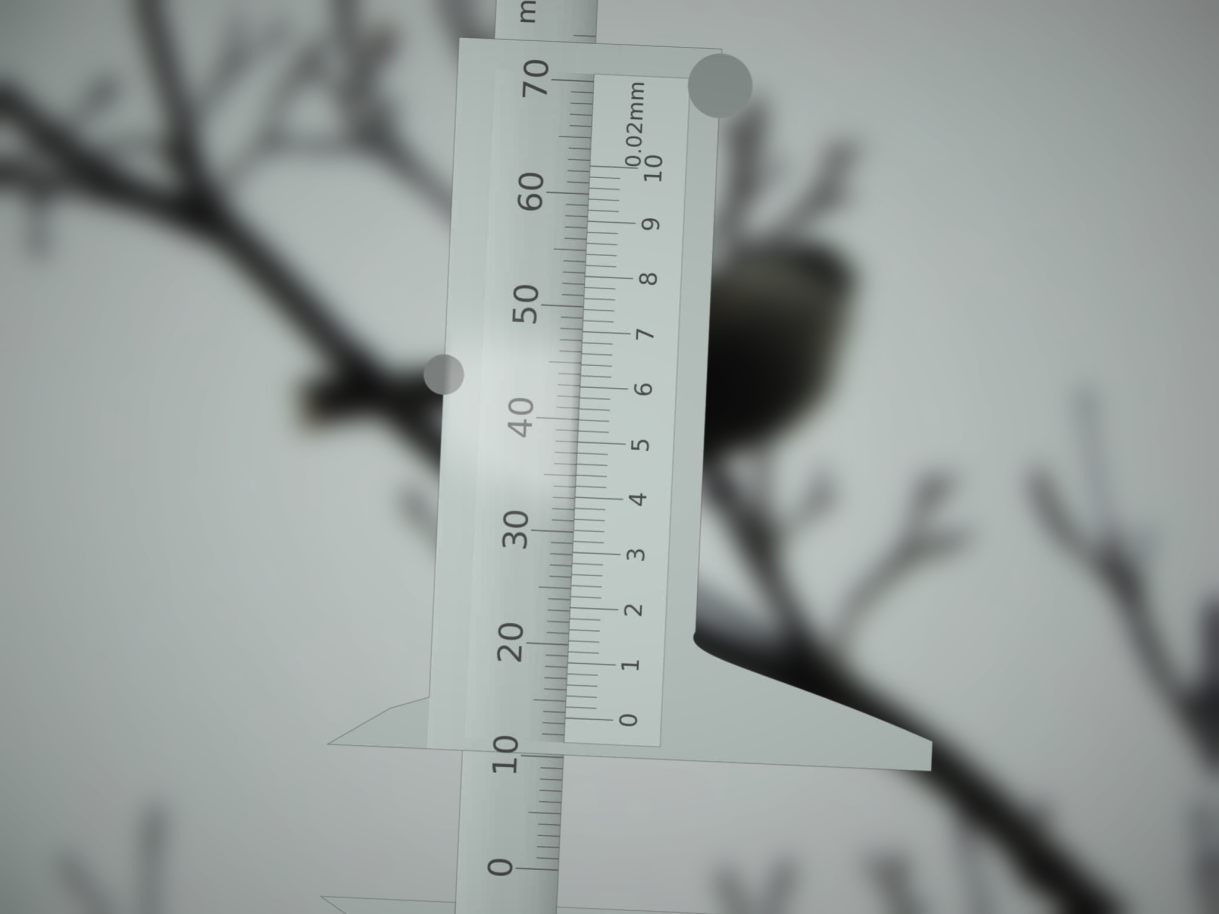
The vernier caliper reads 13.5 mm
